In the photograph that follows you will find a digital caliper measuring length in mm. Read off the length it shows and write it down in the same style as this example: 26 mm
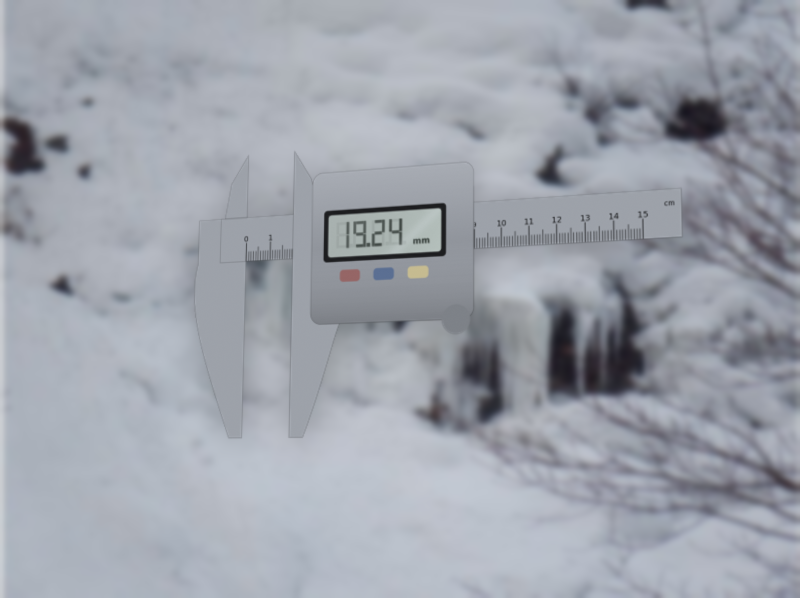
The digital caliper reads 19.24 mm
